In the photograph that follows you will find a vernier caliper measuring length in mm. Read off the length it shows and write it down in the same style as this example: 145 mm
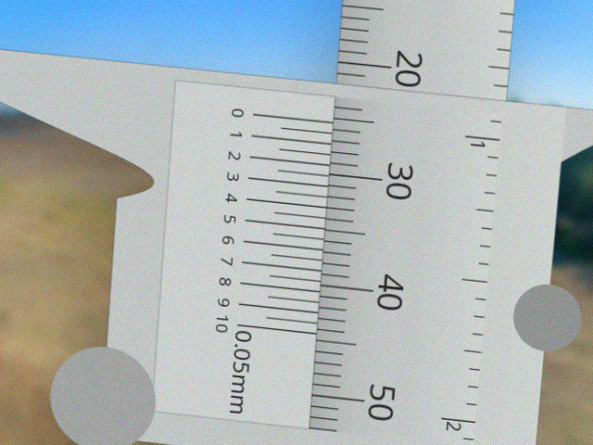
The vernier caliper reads 25.4 mm
